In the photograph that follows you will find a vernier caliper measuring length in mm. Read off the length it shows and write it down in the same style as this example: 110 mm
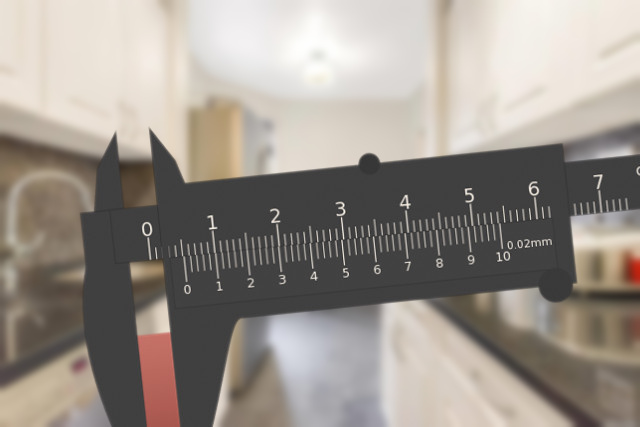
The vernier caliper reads 5.2 mm
